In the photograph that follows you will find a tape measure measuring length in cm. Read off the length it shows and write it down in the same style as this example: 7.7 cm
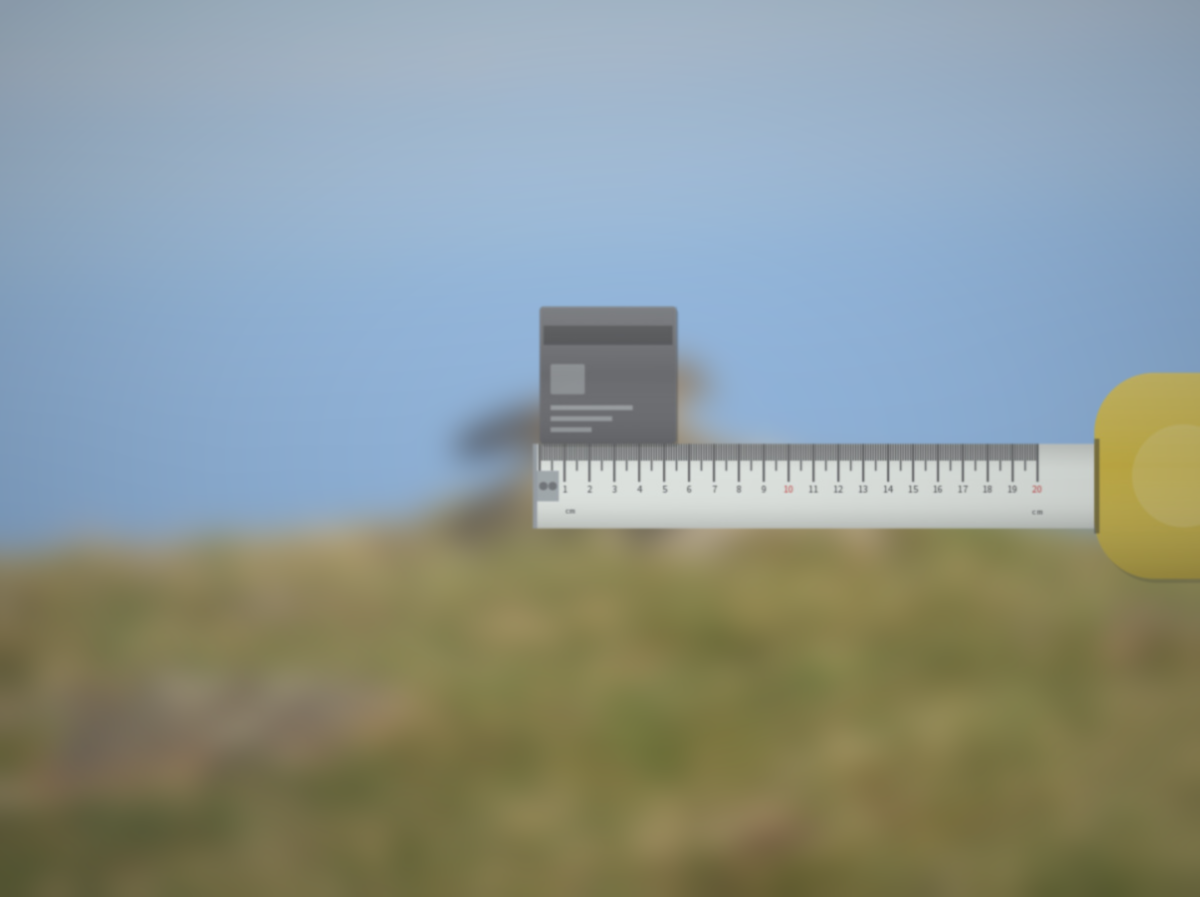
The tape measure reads 5.5 cm
